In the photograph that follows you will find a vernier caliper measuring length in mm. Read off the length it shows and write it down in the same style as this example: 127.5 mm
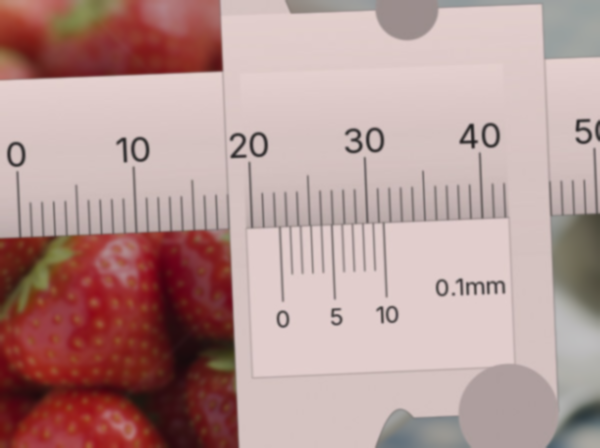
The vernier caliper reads 22.4 mm
